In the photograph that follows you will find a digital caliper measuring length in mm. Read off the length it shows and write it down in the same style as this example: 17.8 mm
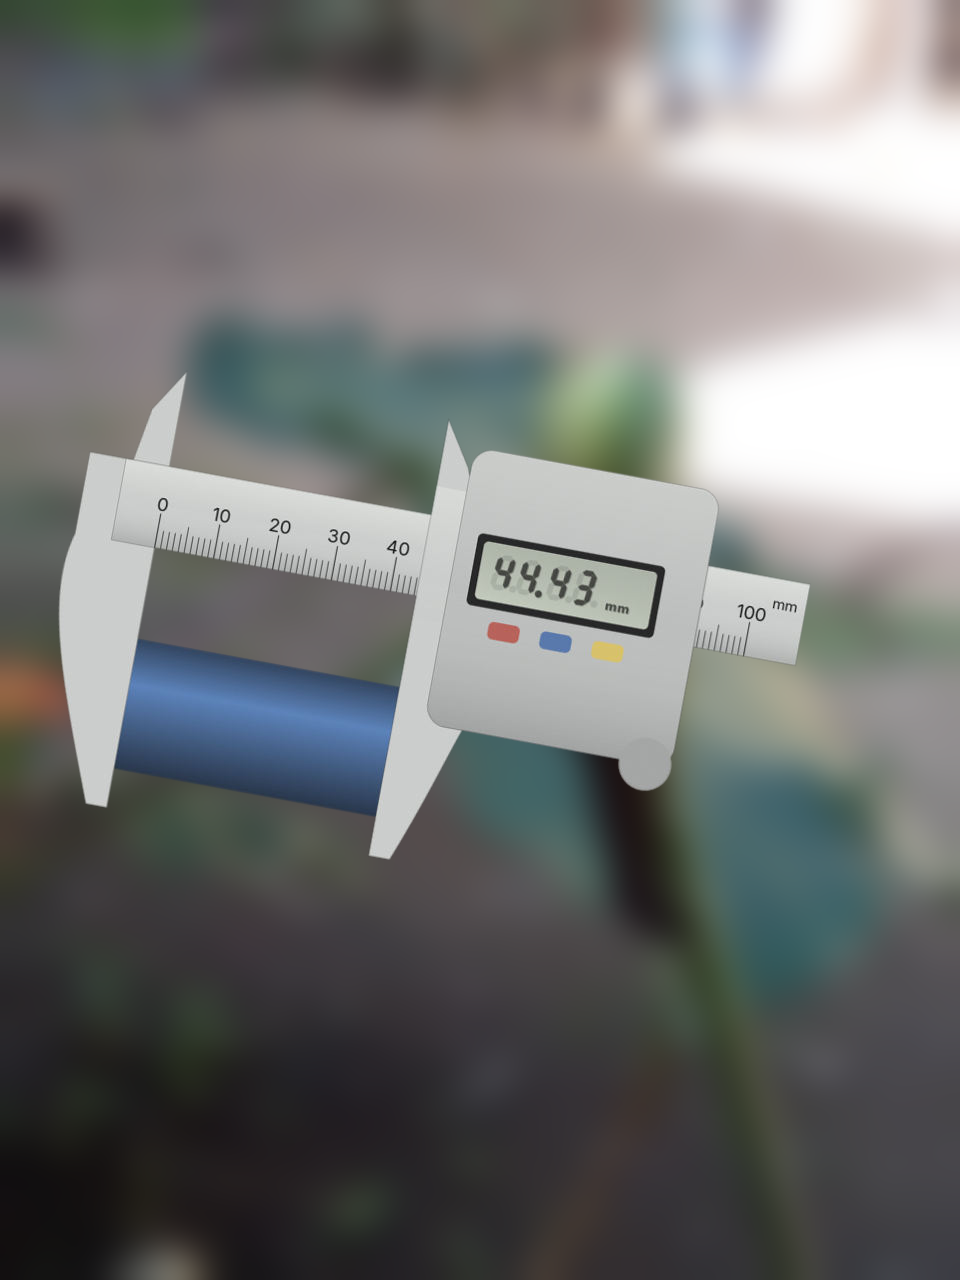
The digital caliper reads 44.43 mm
